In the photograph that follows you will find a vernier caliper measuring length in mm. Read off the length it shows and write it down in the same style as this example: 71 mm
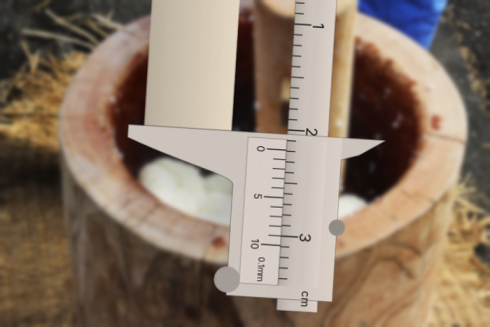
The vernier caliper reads 21.9 mm
